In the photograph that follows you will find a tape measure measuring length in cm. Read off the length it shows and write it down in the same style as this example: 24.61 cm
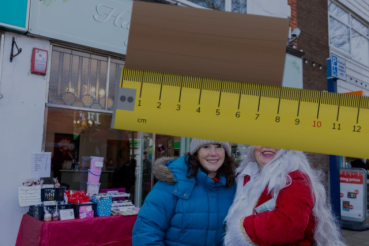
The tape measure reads 8 cm
